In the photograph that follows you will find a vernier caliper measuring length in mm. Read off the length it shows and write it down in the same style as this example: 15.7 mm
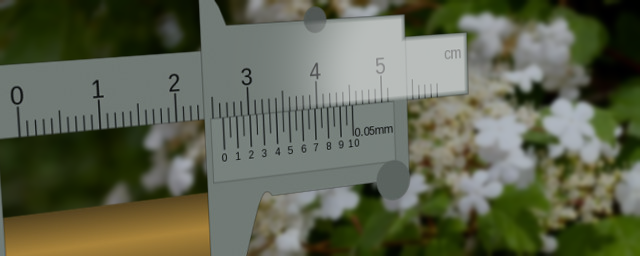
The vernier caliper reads 26.4 mm
